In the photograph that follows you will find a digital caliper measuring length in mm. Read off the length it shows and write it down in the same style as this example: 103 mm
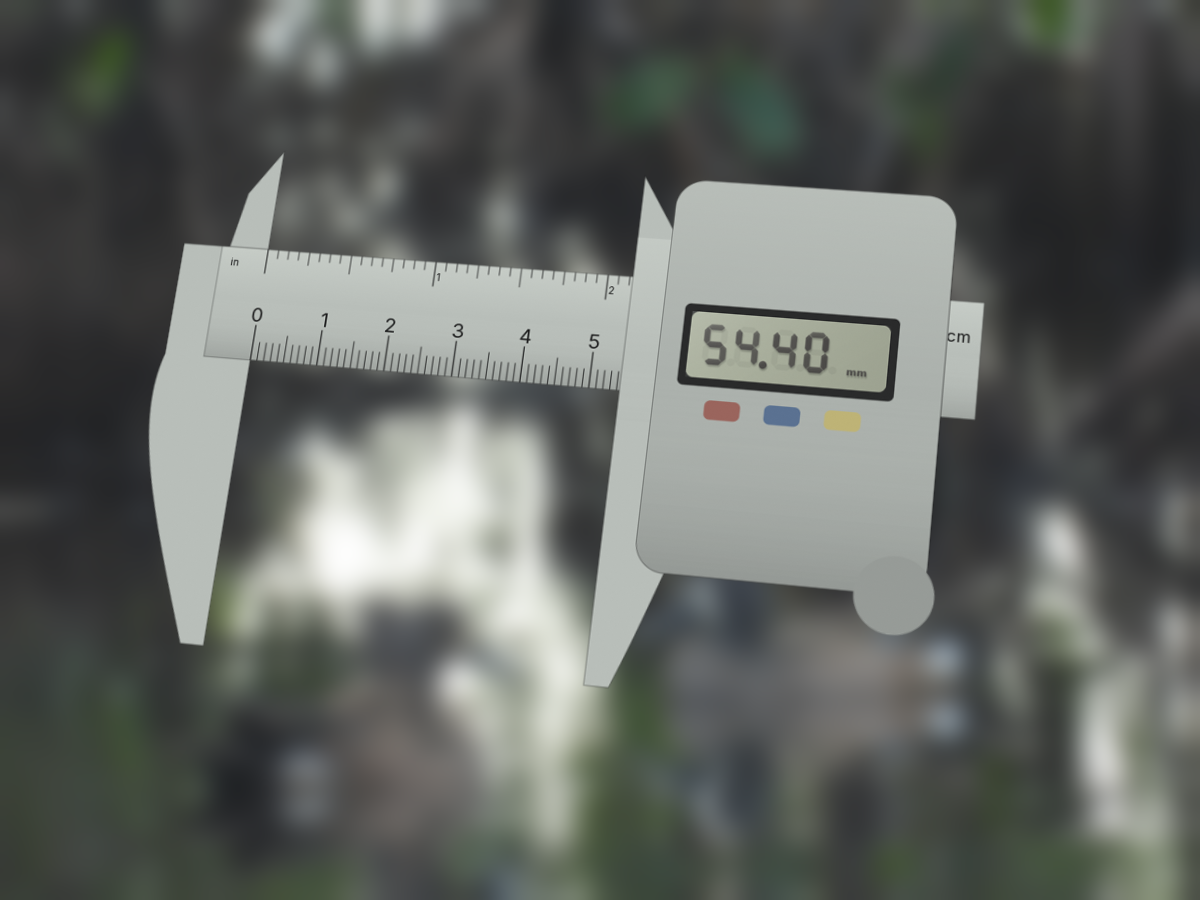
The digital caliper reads 54.40 mm
